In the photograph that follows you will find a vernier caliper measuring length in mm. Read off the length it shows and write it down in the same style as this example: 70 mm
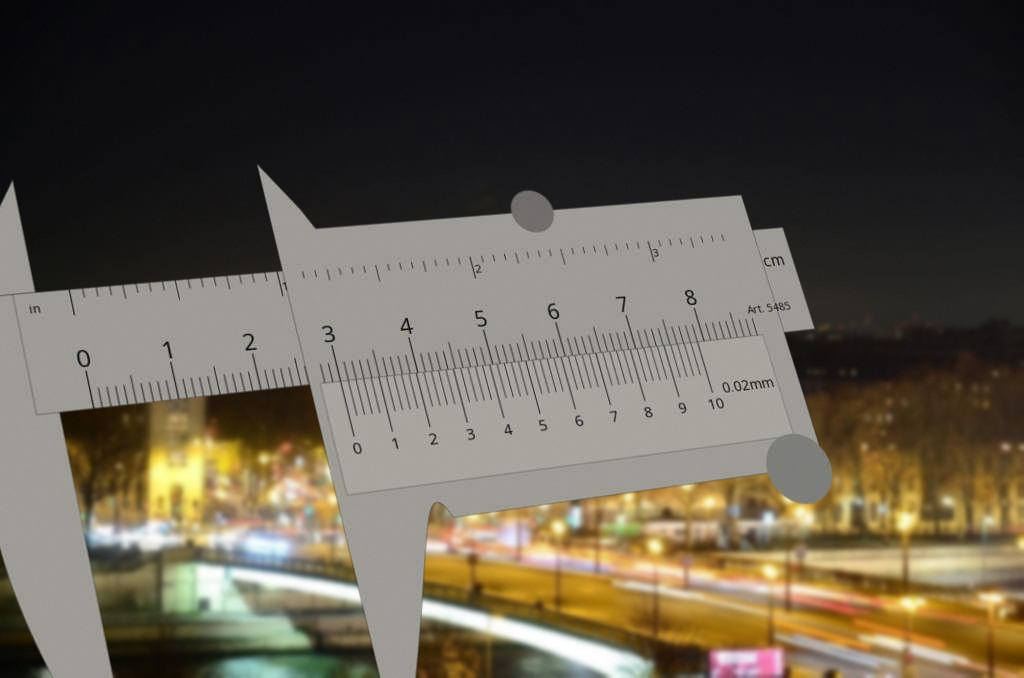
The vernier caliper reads 30.0 mm
